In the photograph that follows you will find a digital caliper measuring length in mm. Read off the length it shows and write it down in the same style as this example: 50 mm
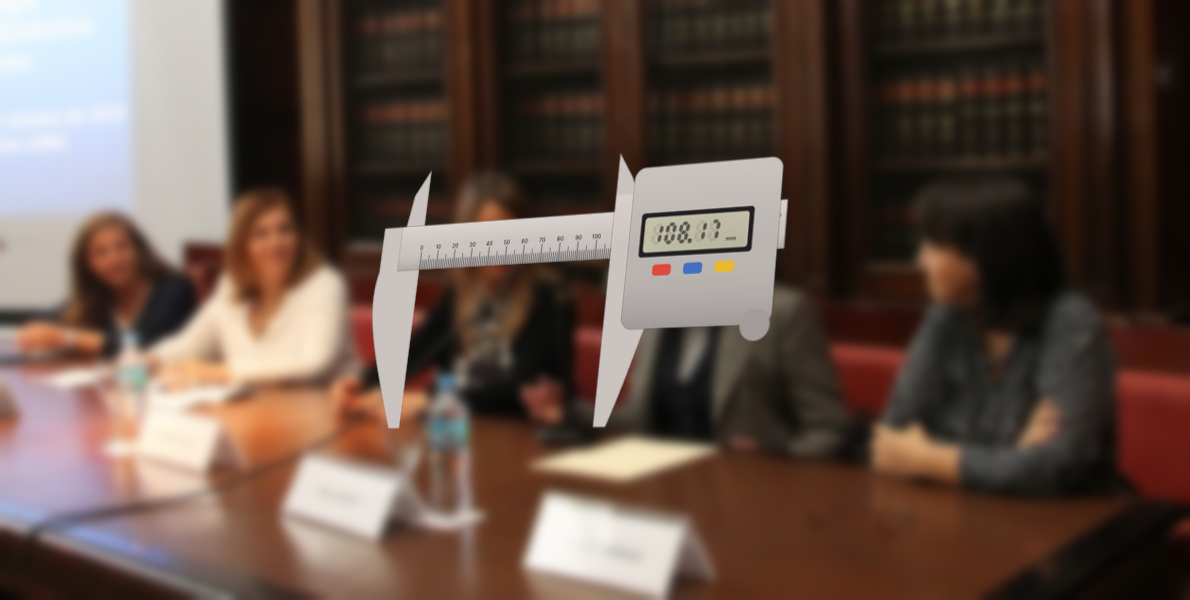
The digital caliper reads 108.17 mm
